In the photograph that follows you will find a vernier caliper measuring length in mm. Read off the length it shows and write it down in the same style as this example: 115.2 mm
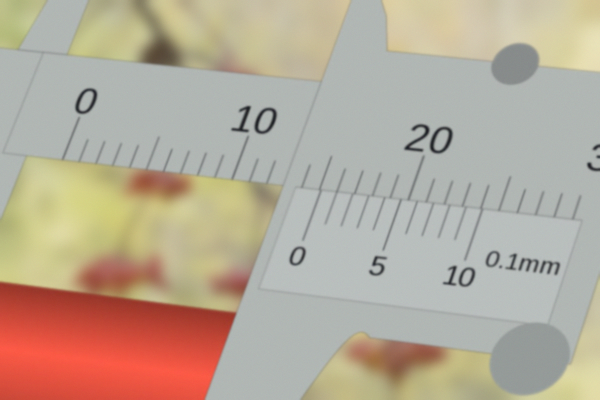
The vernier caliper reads 15.1 mm
